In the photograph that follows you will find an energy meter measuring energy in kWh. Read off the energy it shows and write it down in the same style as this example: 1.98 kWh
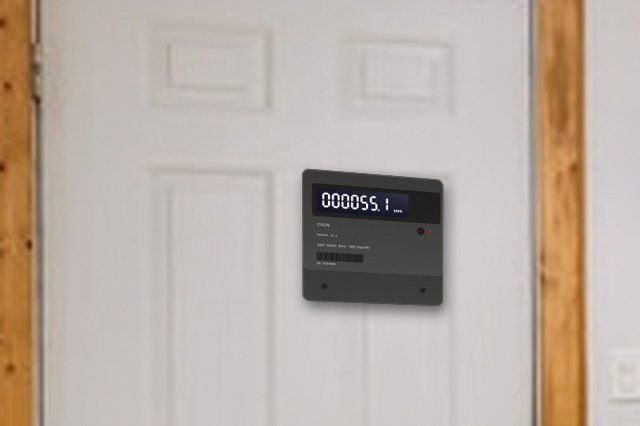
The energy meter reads 55.1 kWh
